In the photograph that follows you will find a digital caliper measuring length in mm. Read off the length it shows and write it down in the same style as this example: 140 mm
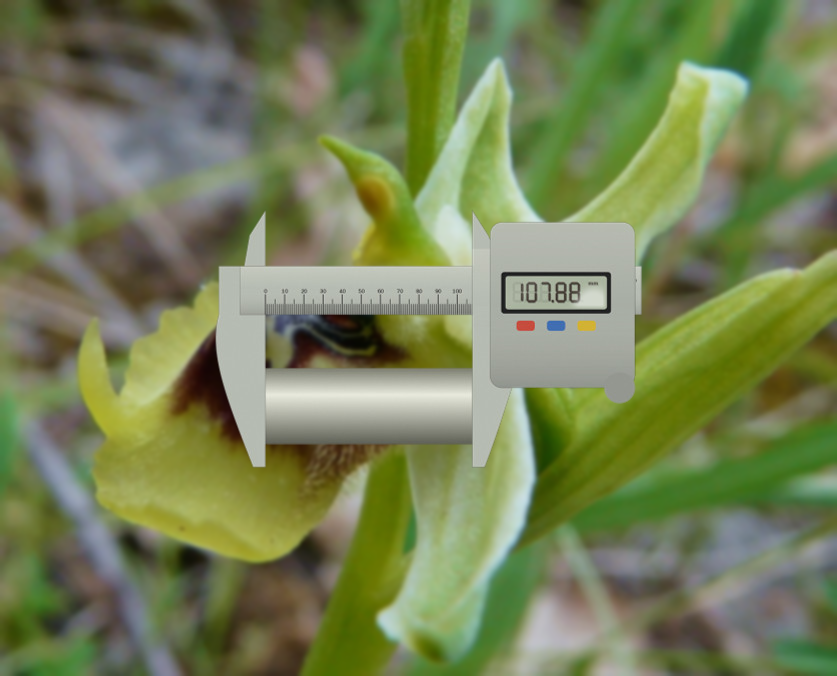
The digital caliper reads 107.88 mm
